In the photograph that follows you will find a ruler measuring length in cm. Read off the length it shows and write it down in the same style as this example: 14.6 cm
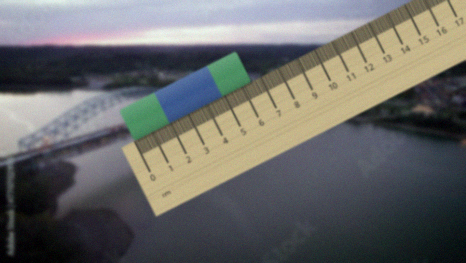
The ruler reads 6.5 cm
